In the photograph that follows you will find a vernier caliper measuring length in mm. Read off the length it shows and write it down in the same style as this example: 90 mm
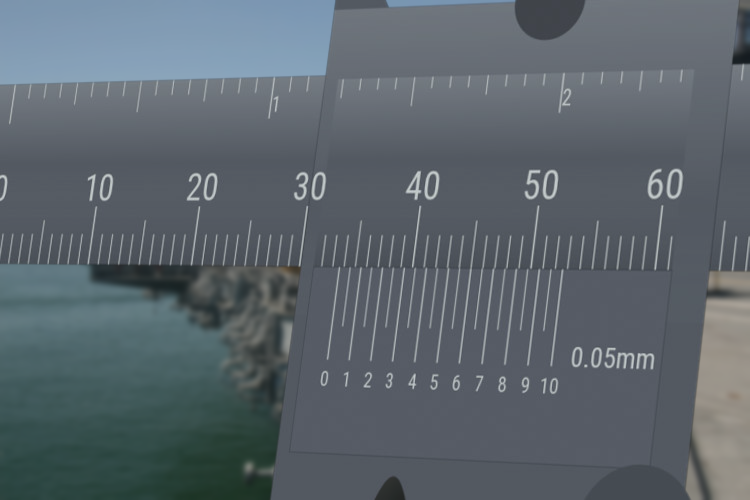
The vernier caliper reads 33.6 mm
